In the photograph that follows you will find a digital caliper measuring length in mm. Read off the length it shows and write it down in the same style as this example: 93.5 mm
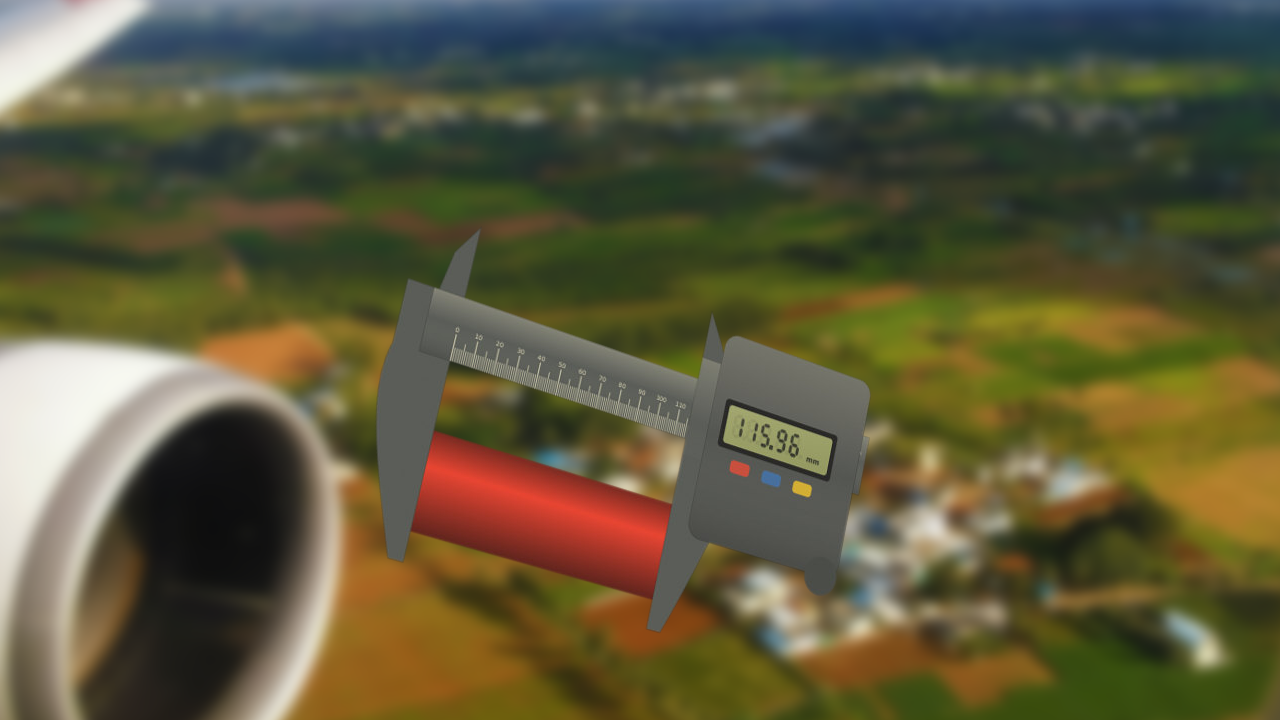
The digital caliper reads 115.96 mm
